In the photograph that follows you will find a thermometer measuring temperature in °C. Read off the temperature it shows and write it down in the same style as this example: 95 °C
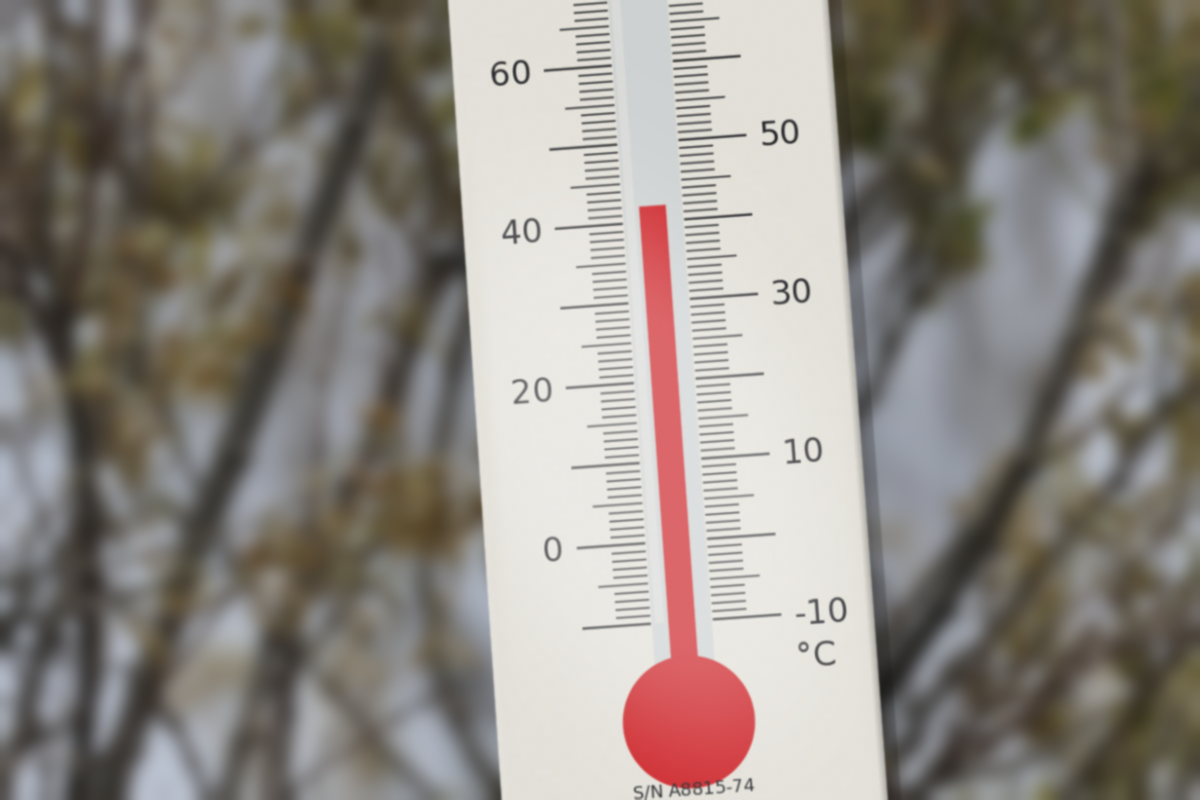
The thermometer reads 42 °C
